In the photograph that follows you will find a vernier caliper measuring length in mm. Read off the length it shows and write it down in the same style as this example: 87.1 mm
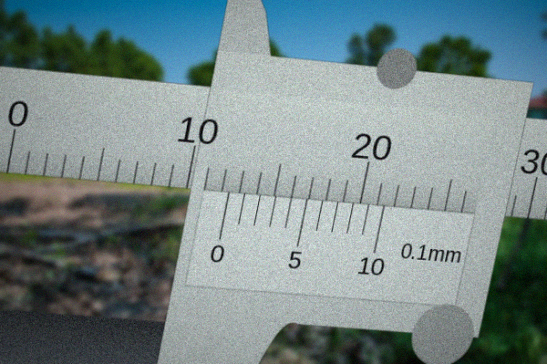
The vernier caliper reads 12.4 mm
